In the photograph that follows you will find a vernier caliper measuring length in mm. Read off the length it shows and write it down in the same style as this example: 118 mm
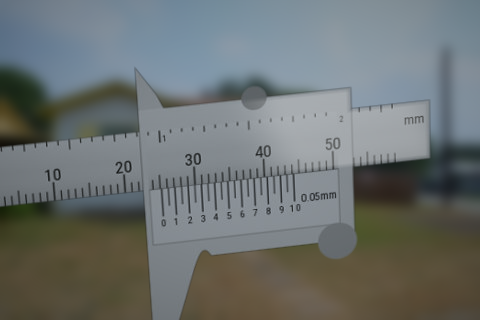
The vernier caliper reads 25.2 mm
